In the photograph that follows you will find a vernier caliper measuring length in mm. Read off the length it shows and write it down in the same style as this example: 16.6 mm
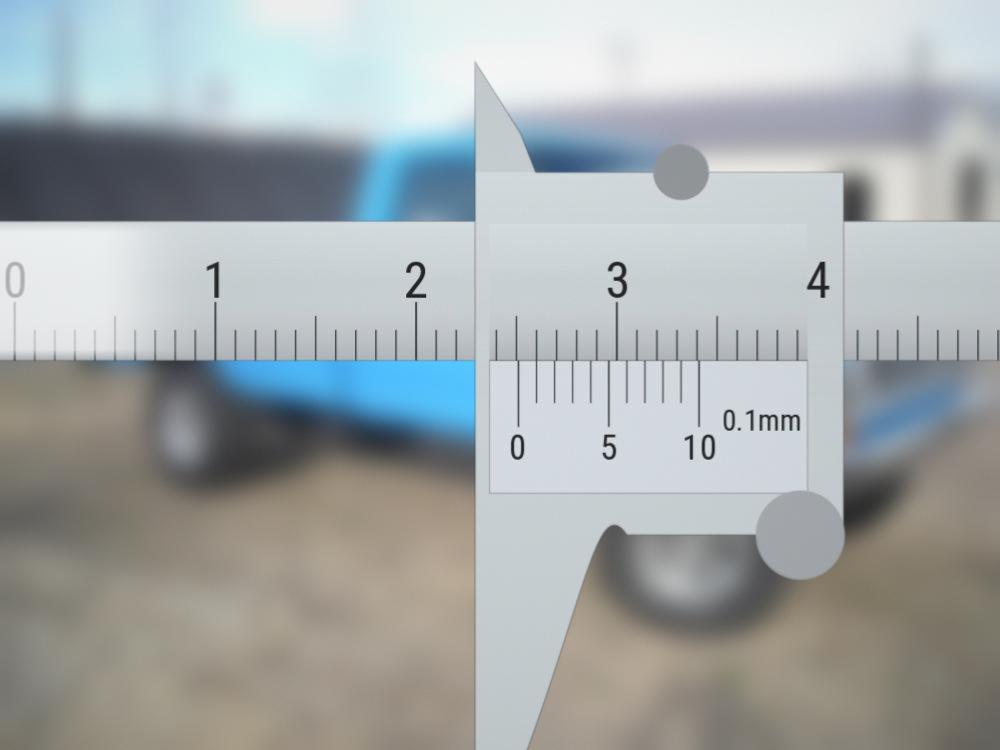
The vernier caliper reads 25.1 mm
